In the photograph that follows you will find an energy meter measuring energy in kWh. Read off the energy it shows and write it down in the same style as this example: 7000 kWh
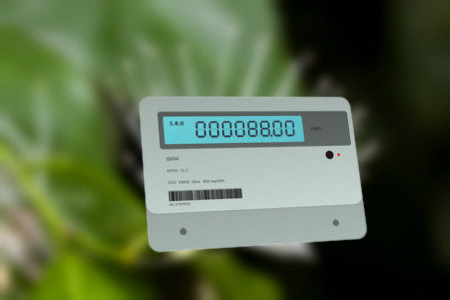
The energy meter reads 88.00 kWh
